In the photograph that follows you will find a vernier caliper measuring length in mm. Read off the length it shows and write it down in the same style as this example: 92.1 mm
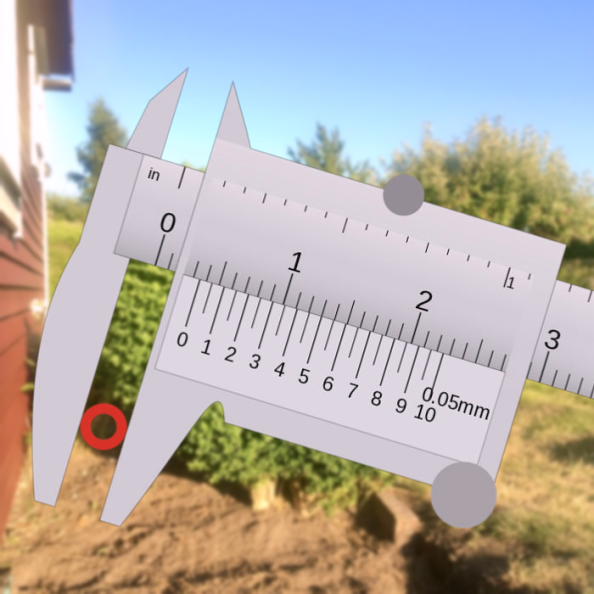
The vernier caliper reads 3.5 mm
